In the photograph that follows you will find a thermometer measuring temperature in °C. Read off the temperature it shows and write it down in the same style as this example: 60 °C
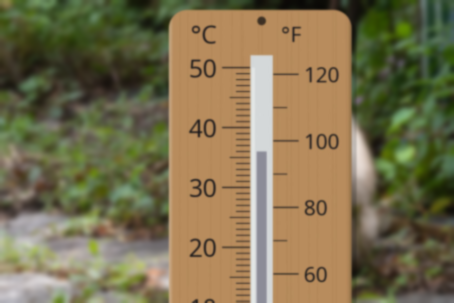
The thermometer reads 36 °C
